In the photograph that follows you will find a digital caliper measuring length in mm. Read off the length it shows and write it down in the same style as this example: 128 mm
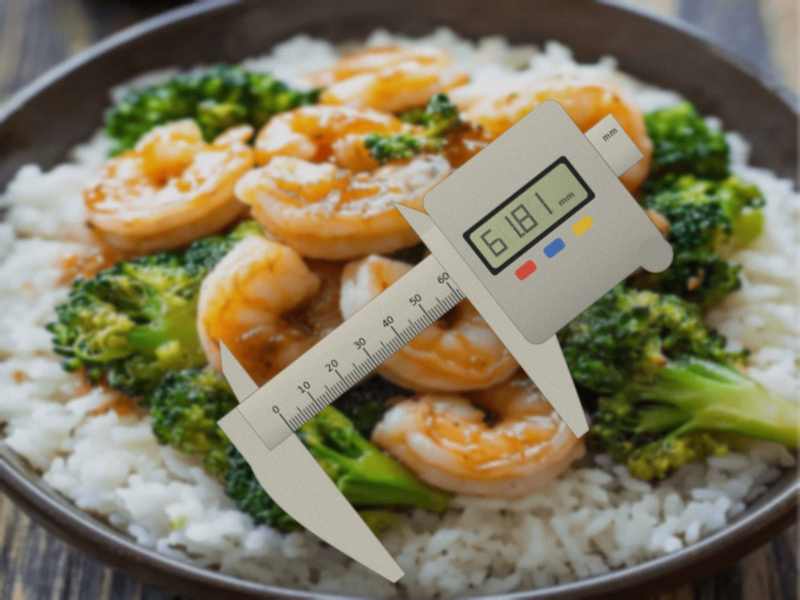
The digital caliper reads 61.81 mm
